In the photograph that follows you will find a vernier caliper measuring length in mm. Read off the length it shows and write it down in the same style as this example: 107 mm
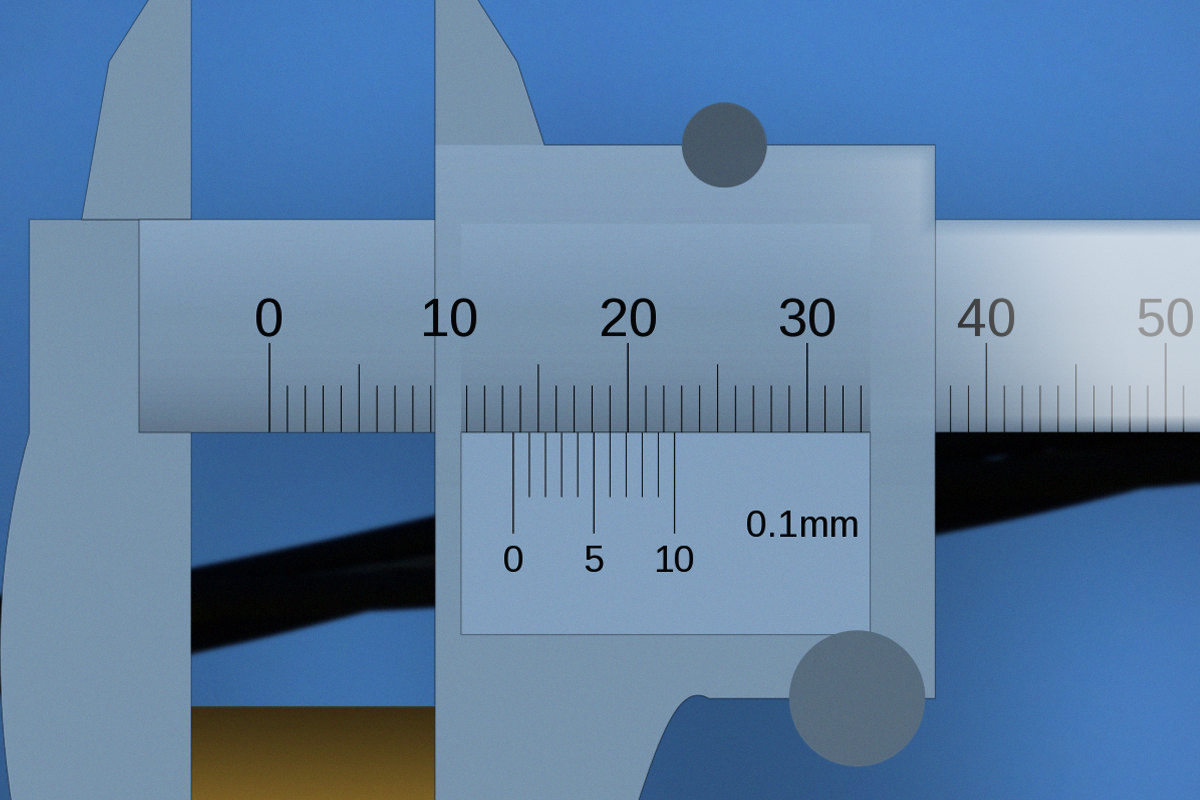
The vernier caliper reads 13.6 mm
